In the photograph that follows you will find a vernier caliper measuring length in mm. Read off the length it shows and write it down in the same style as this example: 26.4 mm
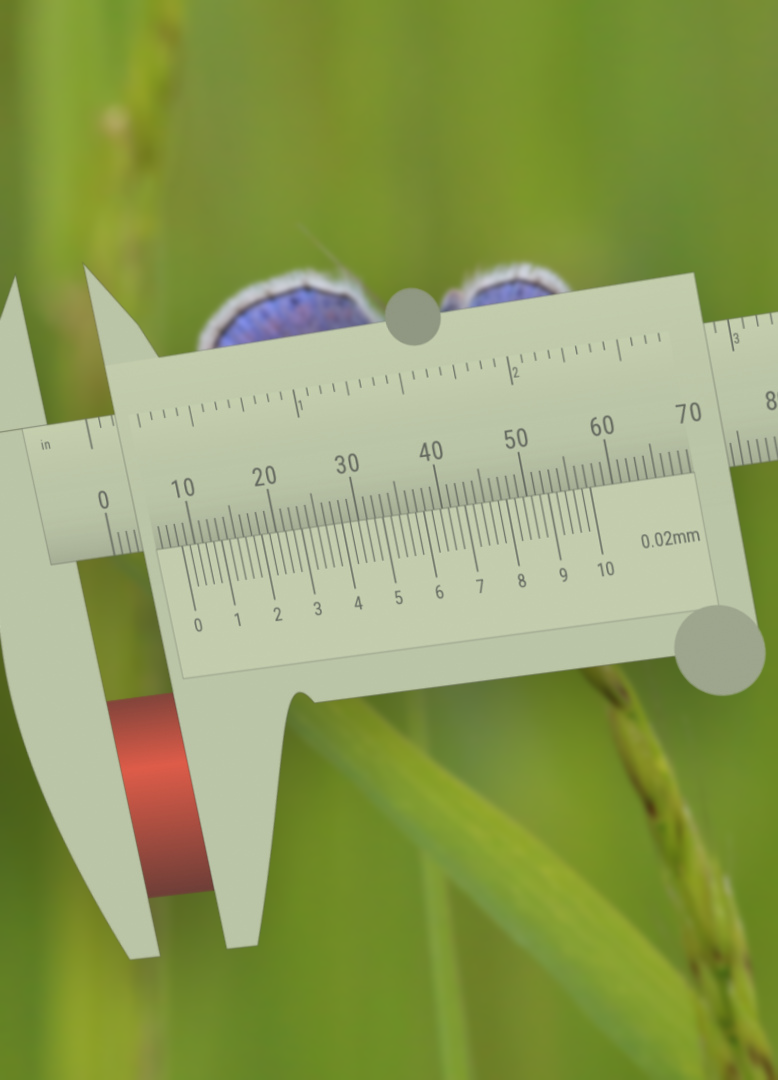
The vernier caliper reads 8.4 mm
